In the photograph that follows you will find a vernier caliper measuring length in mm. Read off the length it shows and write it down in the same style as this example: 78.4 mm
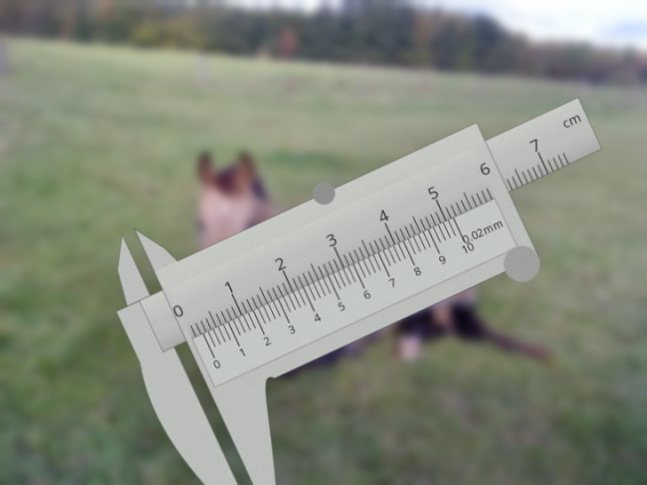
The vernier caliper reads 2.4 mm
